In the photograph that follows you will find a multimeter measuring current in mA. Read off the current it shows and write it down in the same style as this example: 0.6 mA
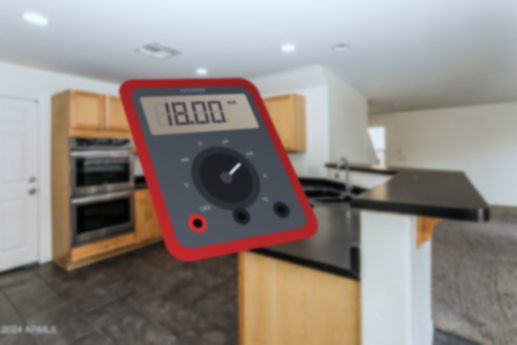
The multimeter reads 18.00 mA
